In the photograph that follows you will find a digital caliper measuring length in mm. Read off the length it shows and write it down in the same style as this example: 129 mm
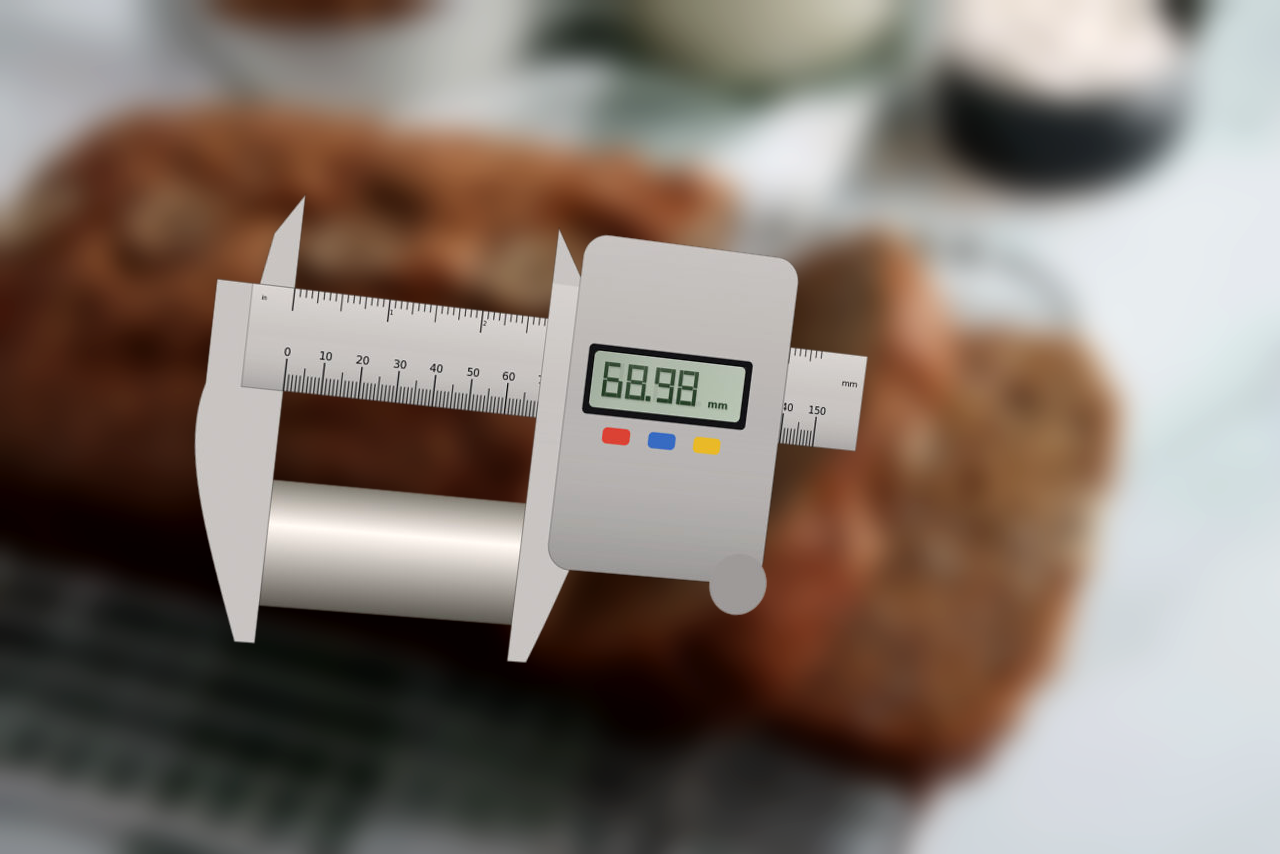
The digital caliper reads 68.98 mm
